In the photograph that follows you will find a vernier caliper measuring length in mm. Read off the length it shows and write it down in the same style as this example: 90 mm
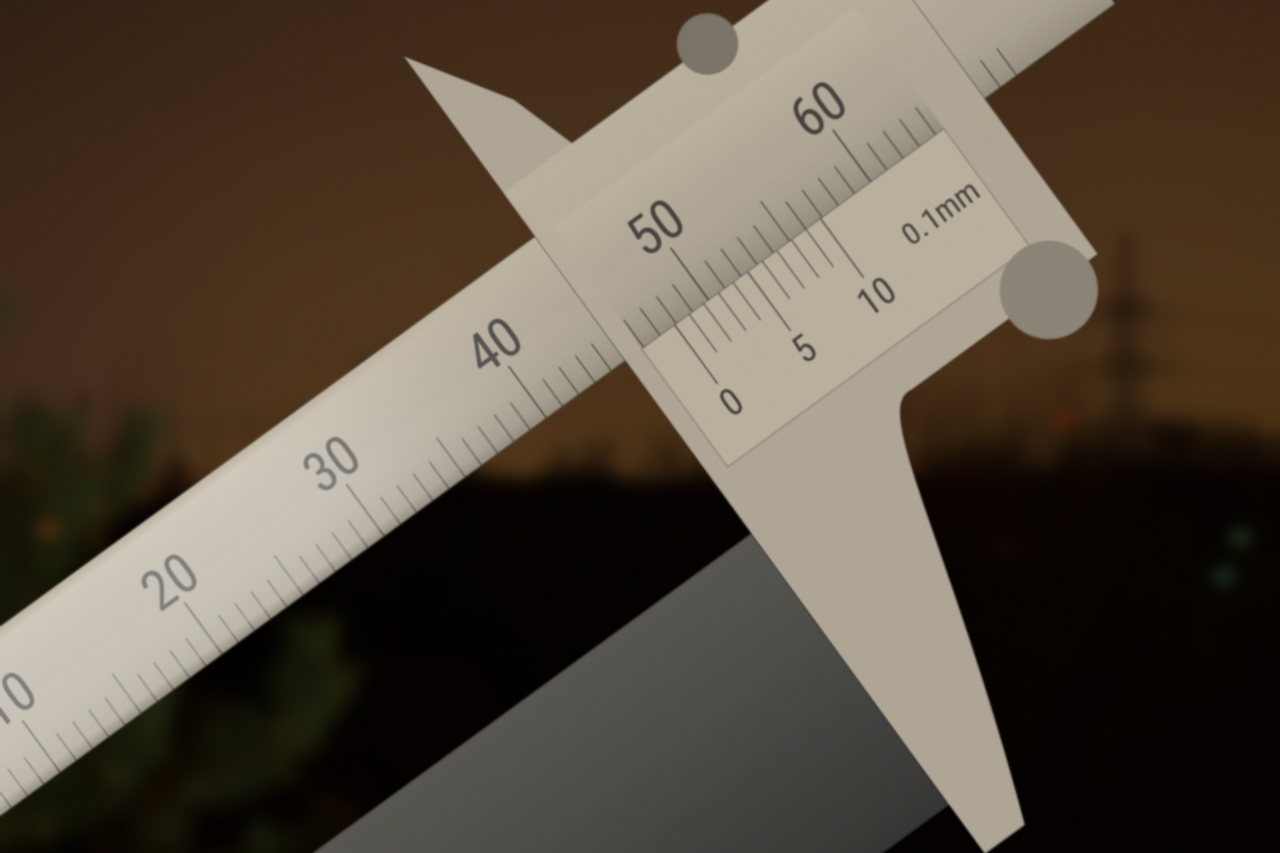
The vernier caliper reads 47.9 mm
